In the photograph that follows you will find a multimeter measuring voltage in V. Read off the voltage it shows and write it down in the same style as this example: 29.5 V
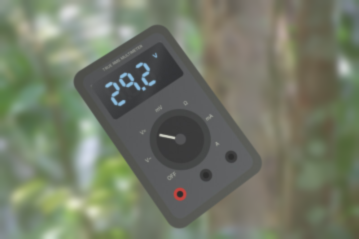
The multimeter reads 29.2 V
